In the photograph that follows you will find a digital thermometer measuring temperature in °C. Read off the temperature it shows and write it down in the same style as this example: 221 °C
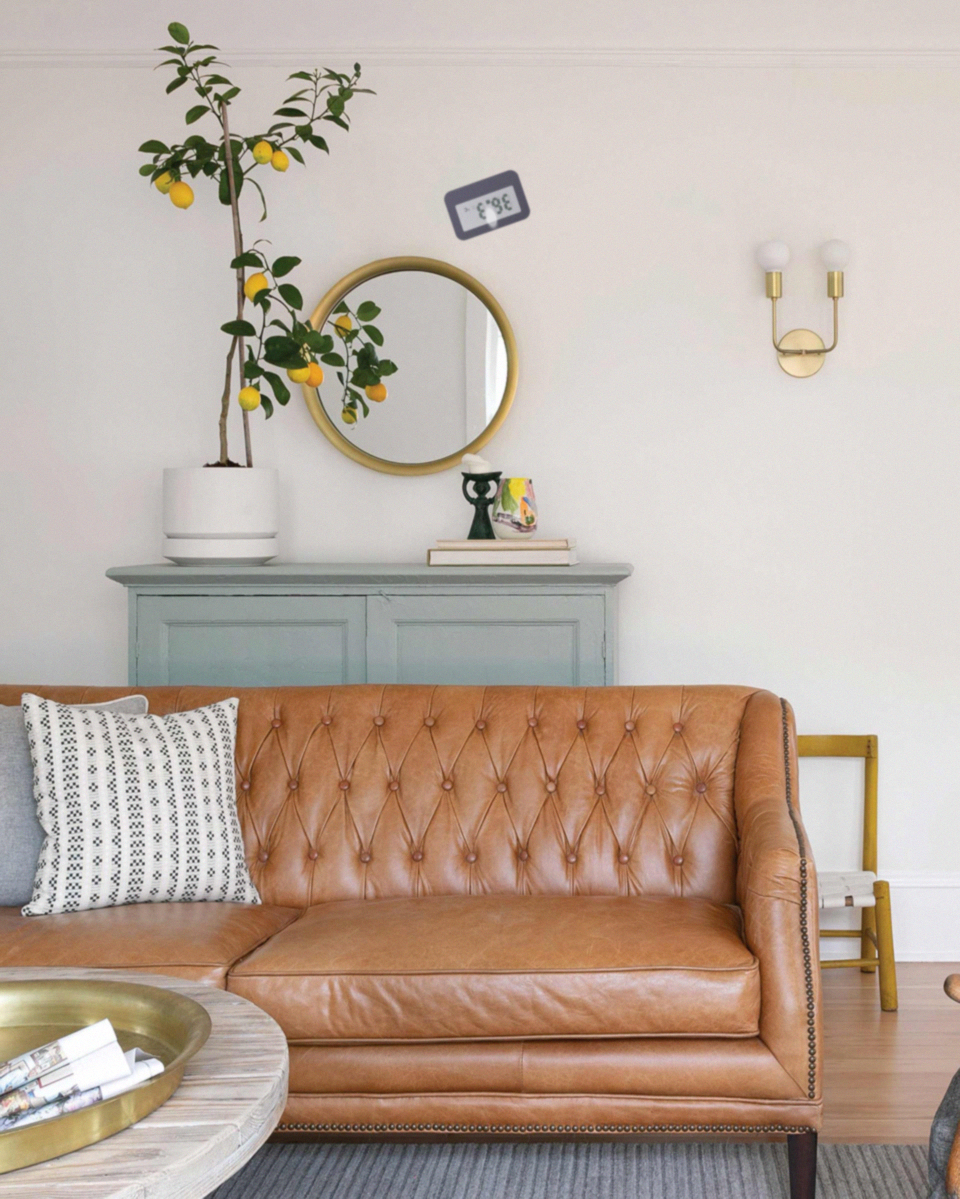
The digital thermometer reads 36.3 °C
